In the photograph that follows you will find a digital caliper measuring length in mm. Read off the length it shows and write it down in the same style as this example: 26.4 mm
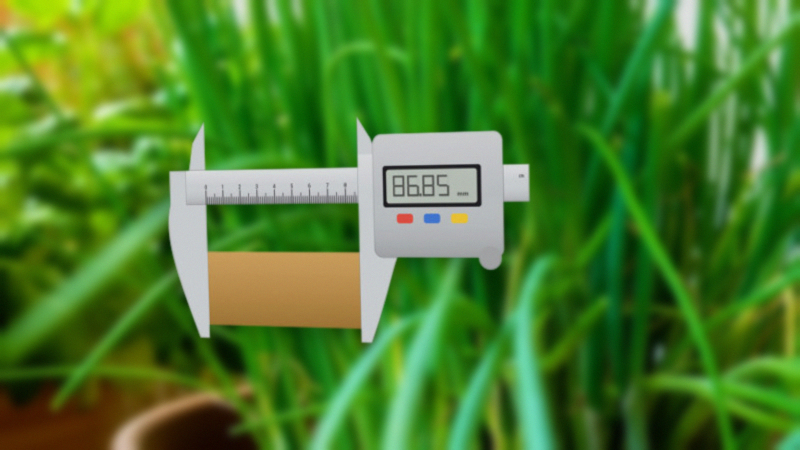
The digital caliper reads 86.85 mm
